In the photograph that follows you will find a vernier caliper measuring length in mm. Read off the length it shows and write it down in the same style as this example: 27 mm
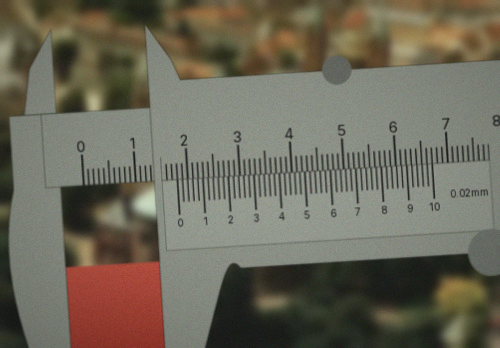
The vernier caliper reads 18.0 mm
